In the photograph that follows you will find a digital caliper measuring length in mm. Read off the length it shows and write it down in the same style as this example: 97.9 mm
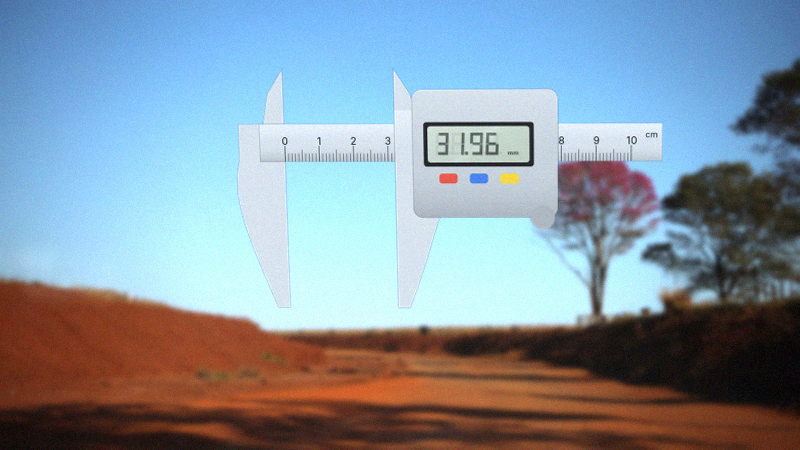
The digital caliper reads 31.96 mm
